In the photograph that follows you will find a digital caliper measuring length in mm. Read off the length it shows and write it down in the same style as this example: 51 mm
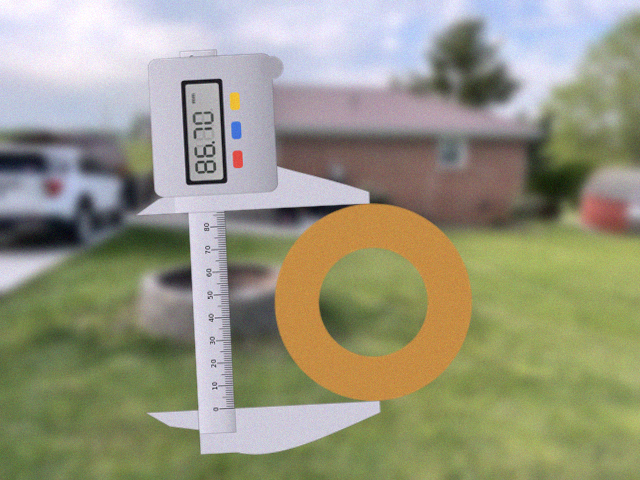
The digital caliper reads 86.70 mm
